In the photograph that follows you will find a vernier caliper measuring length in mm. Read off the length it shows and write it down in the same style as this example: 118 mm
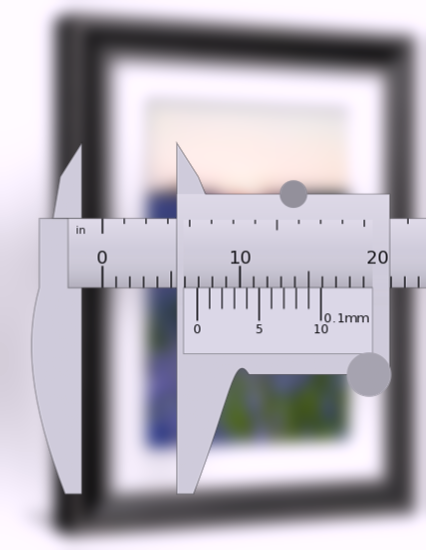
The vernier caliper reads 6.9 mm
